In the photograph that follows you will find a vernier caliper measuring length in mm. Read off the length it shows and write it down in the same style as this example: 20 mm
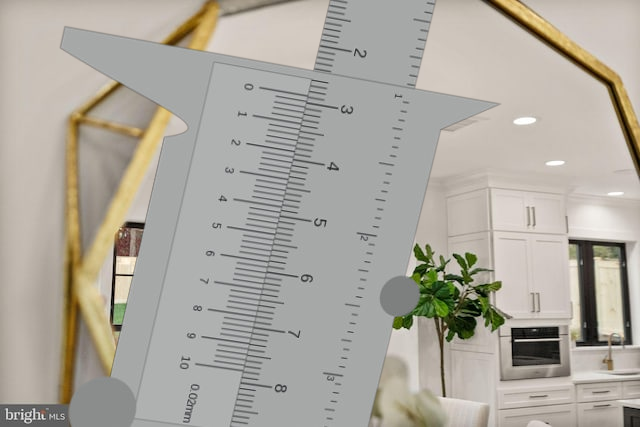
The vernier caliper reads 28.8 mm
